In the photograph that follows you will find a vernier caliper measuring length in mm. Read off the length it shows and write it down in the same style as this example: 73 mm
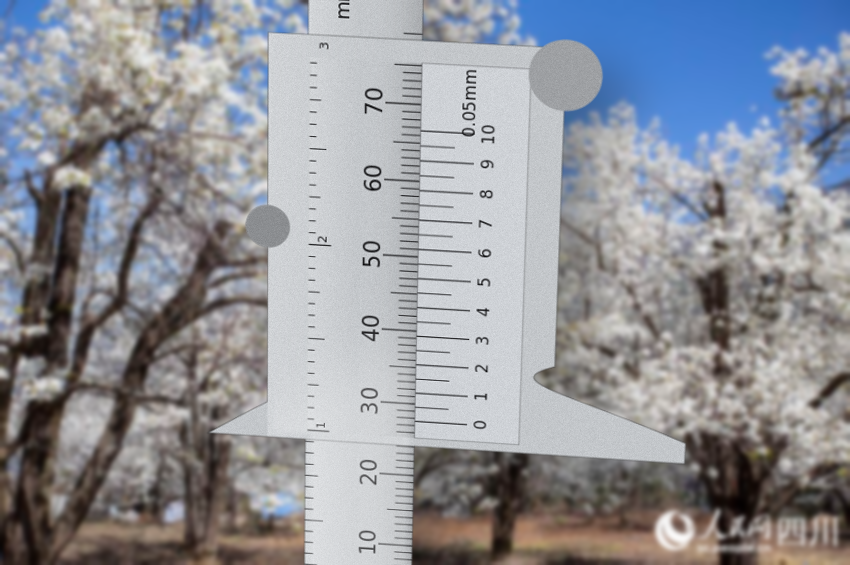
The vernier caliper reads 27.6 mm
